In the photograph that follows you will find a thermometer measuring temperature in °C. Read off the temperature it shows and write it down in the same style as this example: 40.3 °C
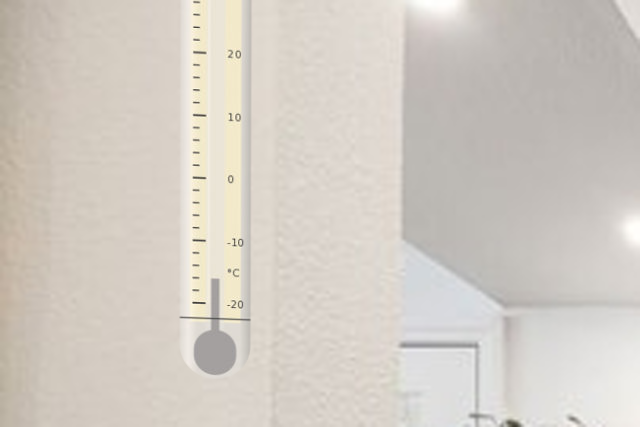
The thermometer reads -16 °C
